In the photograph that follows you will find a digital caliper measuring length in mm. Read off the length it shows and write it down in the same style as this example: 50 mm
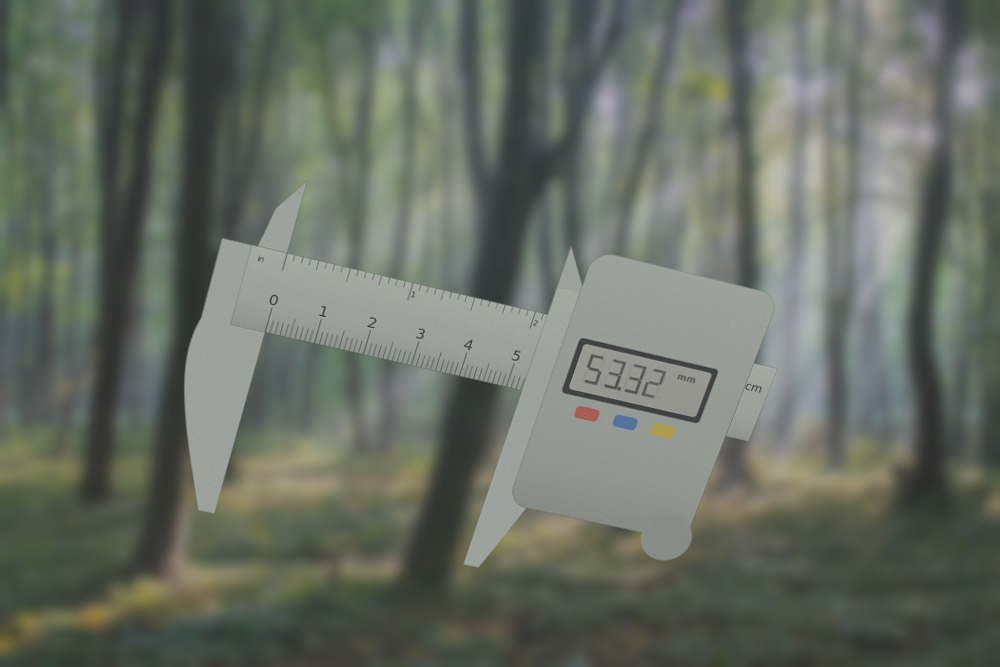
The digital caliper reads 53.32 mm
